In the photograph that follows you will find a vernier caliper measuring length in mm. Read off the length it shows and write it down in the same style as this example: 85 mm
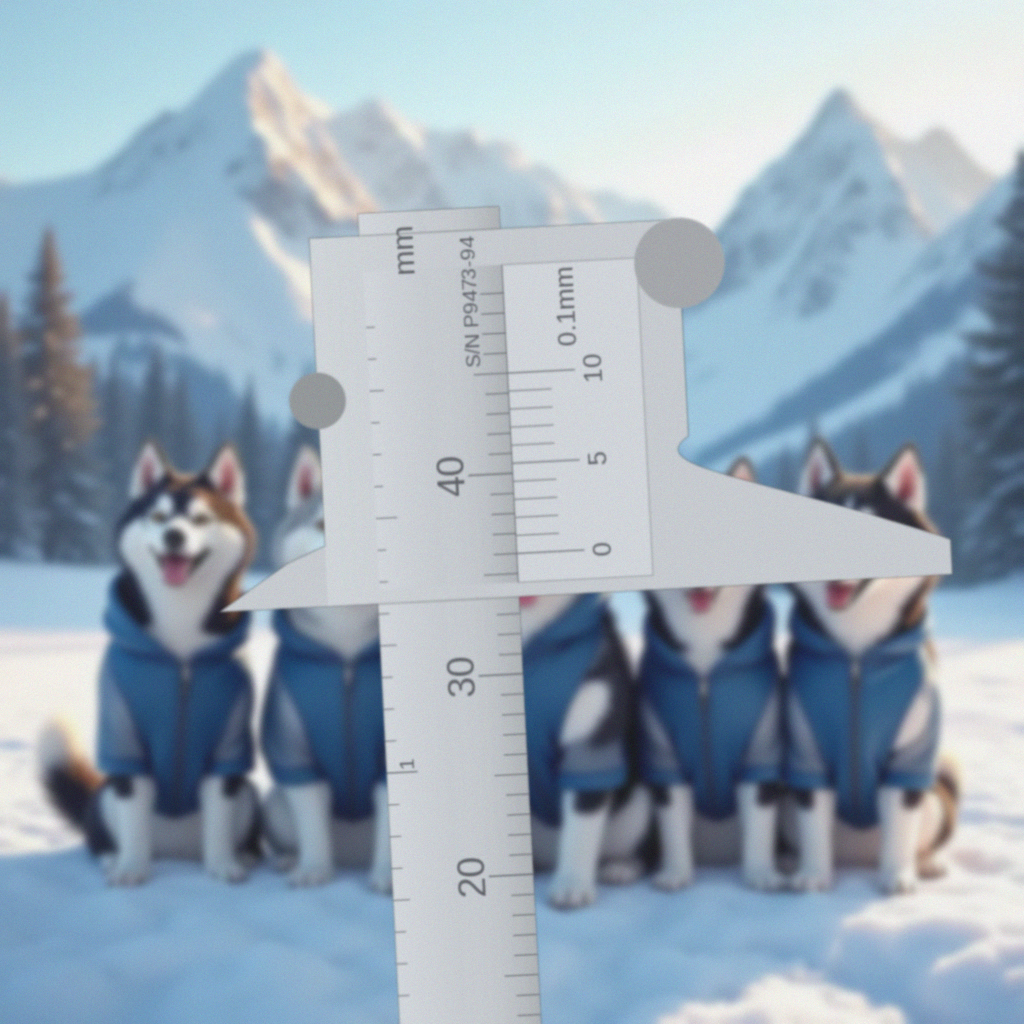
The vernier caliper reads 36.0 mm
